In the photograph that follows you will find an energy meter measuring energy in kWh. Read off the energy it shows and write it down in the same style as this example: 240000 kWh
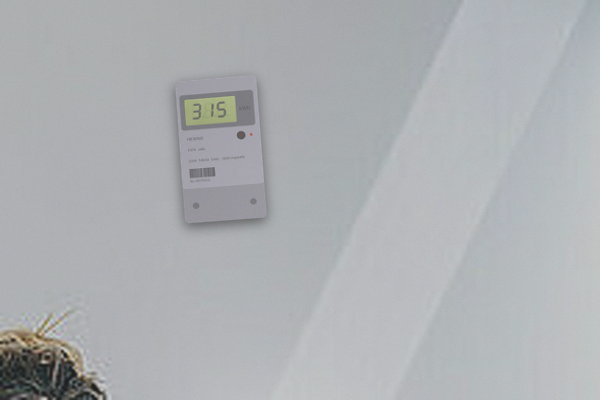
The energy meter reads 315 kWh
